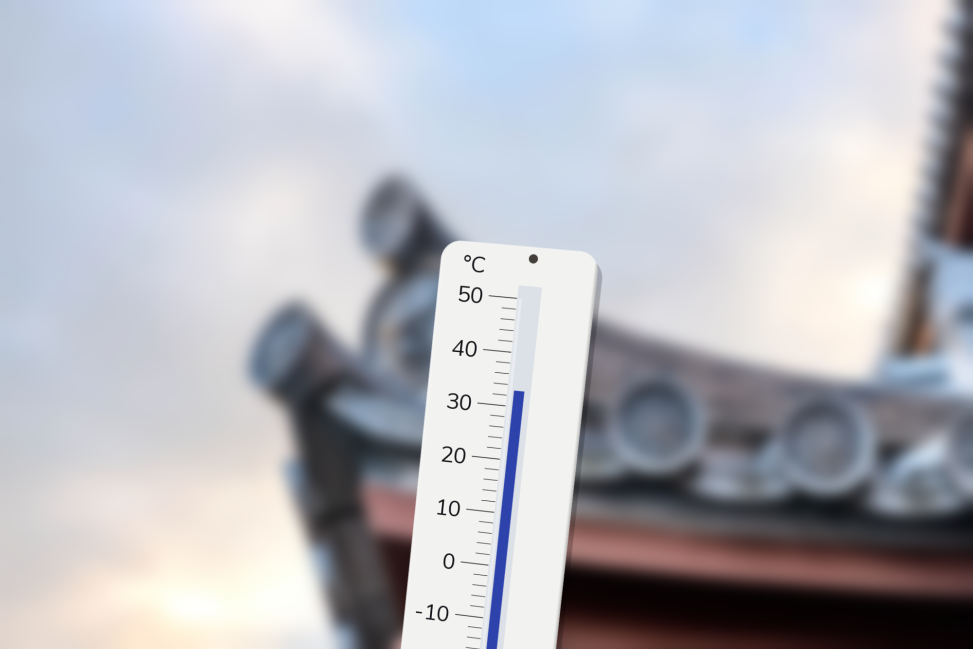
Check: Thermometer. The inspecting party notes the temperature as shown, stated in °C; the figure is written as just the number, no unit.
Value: 33
